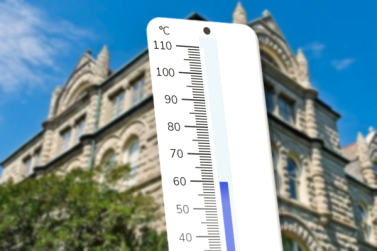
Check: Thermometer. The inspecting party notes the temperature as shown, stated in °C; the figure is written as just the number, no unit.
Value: 60
